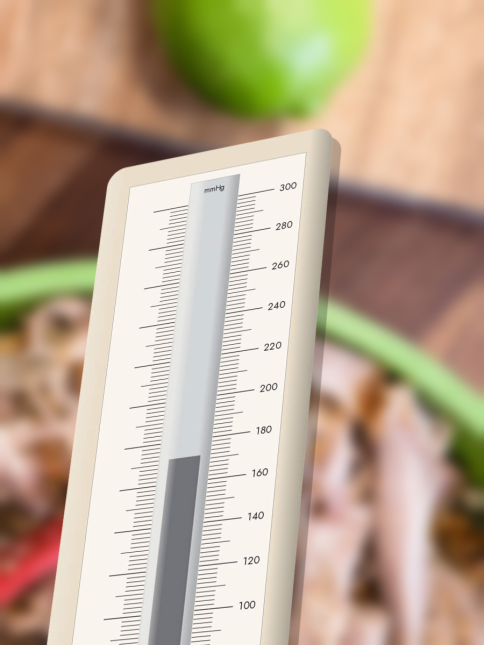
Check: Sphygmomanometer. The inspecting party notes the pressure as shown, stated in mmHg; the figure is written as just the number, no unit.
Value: 172
